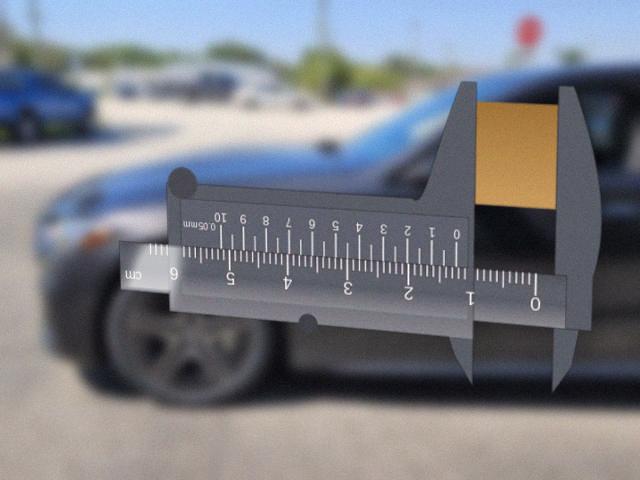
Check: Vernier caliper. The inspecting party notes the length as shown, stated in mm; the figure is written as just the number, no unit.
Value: 12.4
